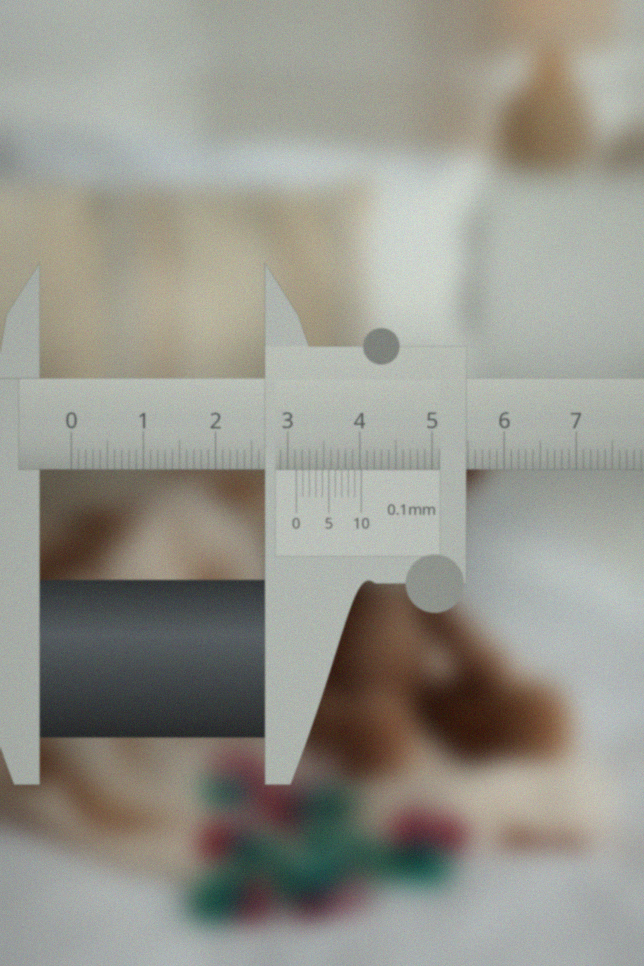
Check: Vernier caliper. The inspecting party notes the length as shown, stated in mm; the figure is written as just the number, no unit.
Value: 31.2
